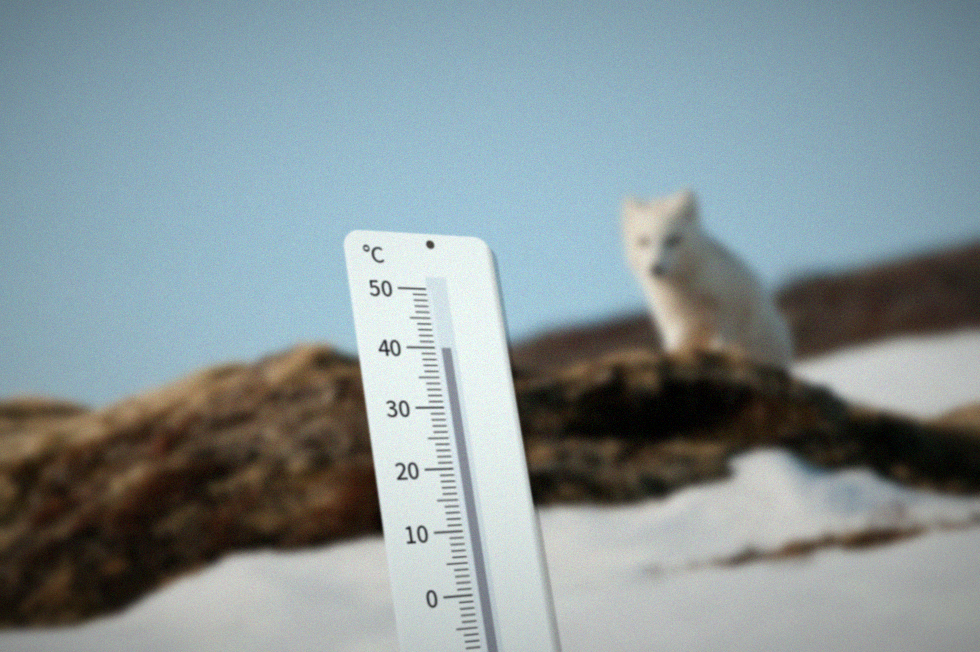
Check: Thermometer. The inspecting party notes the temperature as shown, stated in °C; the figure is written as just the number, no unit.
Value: 40
